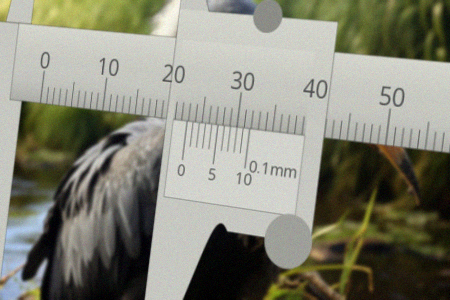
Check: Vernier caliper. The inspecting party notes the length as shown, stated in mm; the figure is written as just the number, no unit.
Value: 22.8
